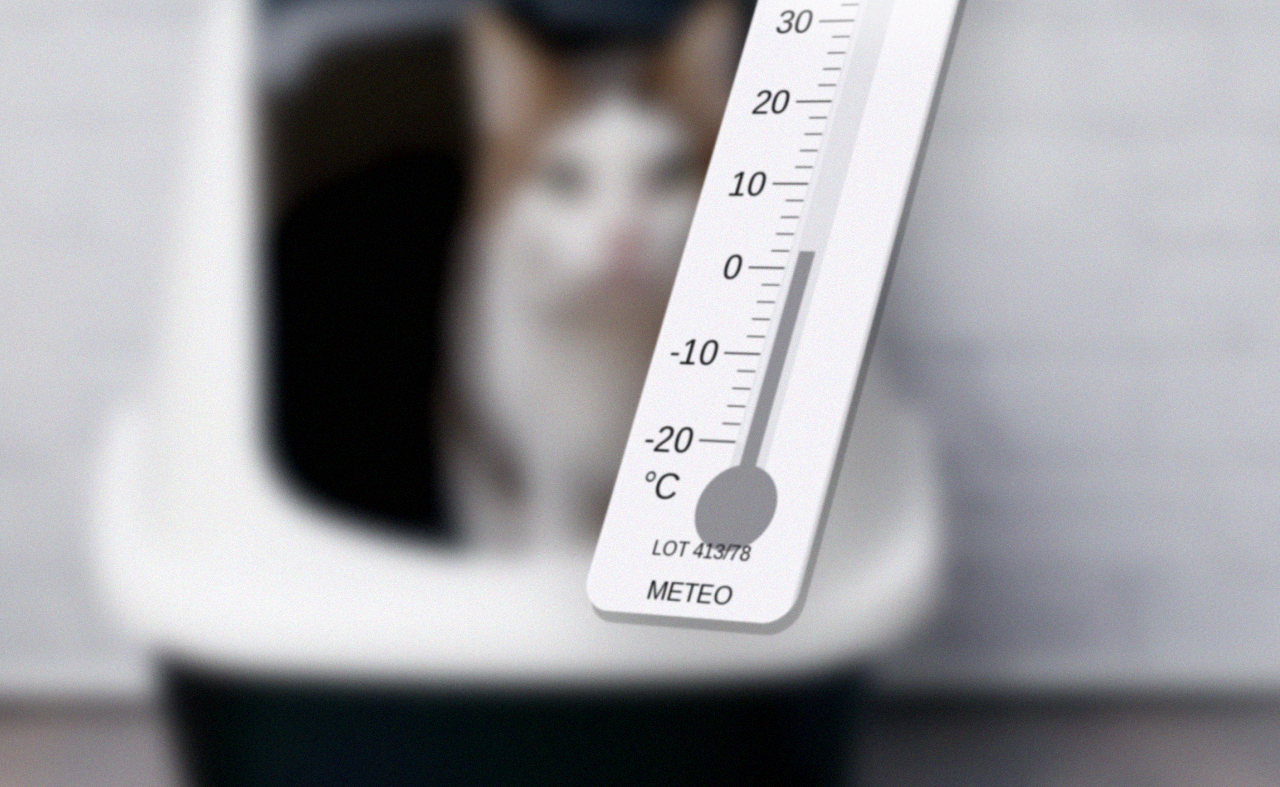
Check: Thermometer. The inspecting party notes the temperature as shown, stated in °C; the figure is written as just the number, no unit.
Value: 2
